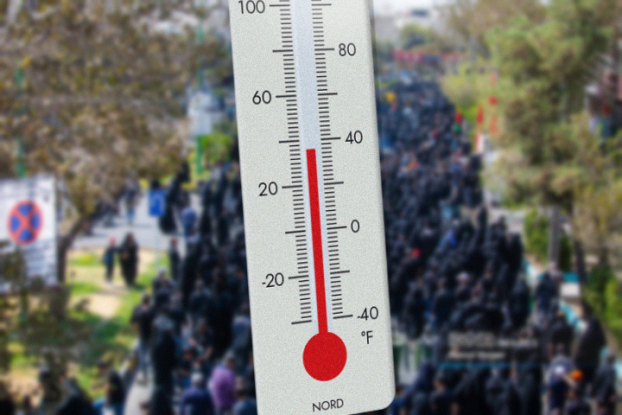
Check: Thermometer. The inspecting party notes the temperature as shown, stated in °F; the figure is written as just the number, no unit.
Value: 36
